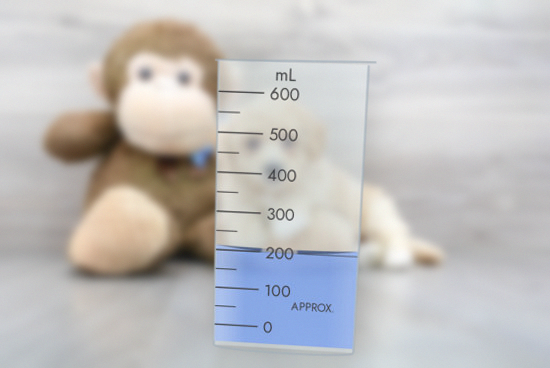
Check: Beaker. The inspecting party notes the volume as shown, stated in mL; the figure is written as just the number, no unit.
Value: 200
